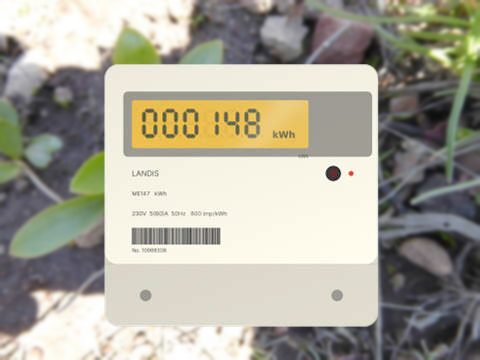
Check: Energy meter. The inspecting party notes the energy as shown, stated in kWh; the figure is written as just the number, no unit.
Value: 148
